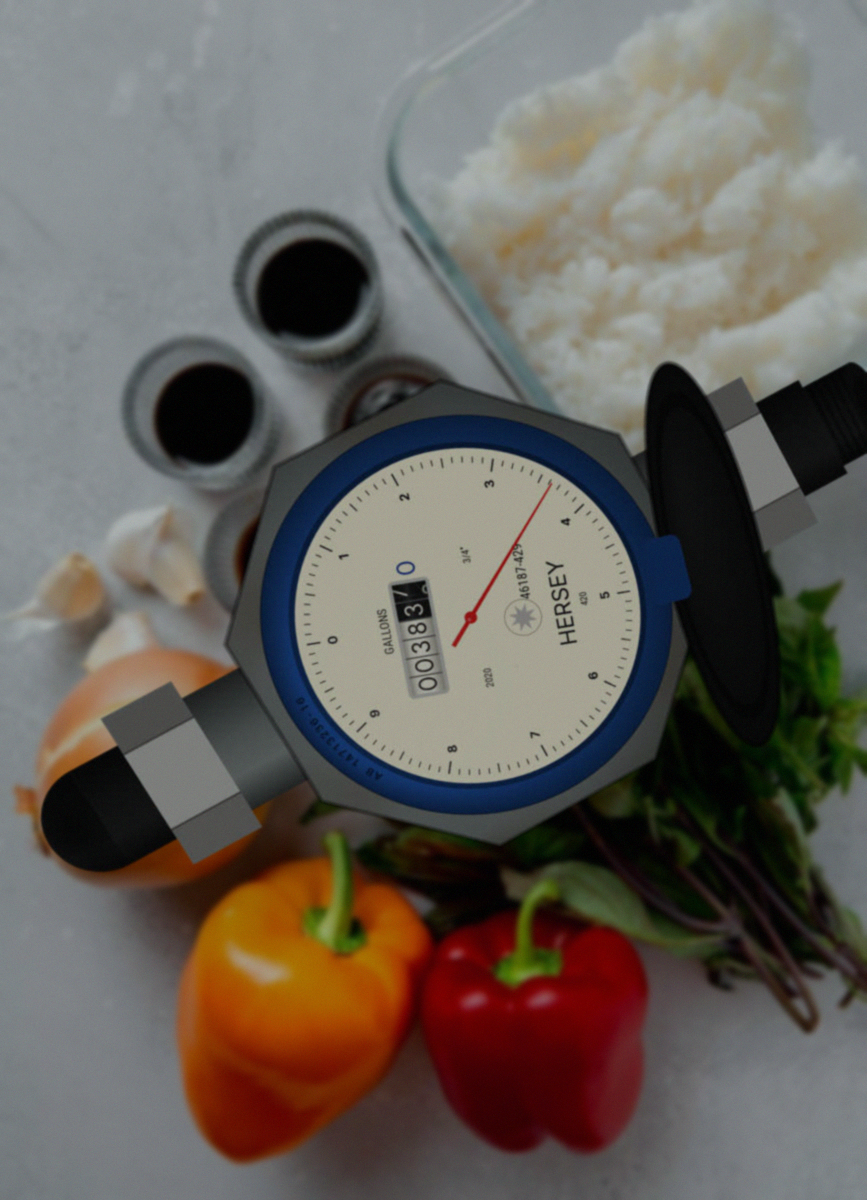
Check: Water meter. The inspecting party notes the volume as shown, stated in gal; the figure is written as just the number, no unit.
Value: 38373.6
